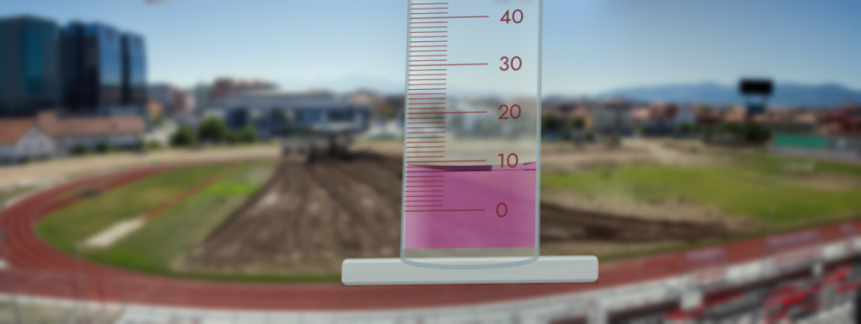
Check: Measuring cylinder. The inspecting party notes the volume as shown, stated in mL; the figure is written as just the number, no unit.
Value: 8
